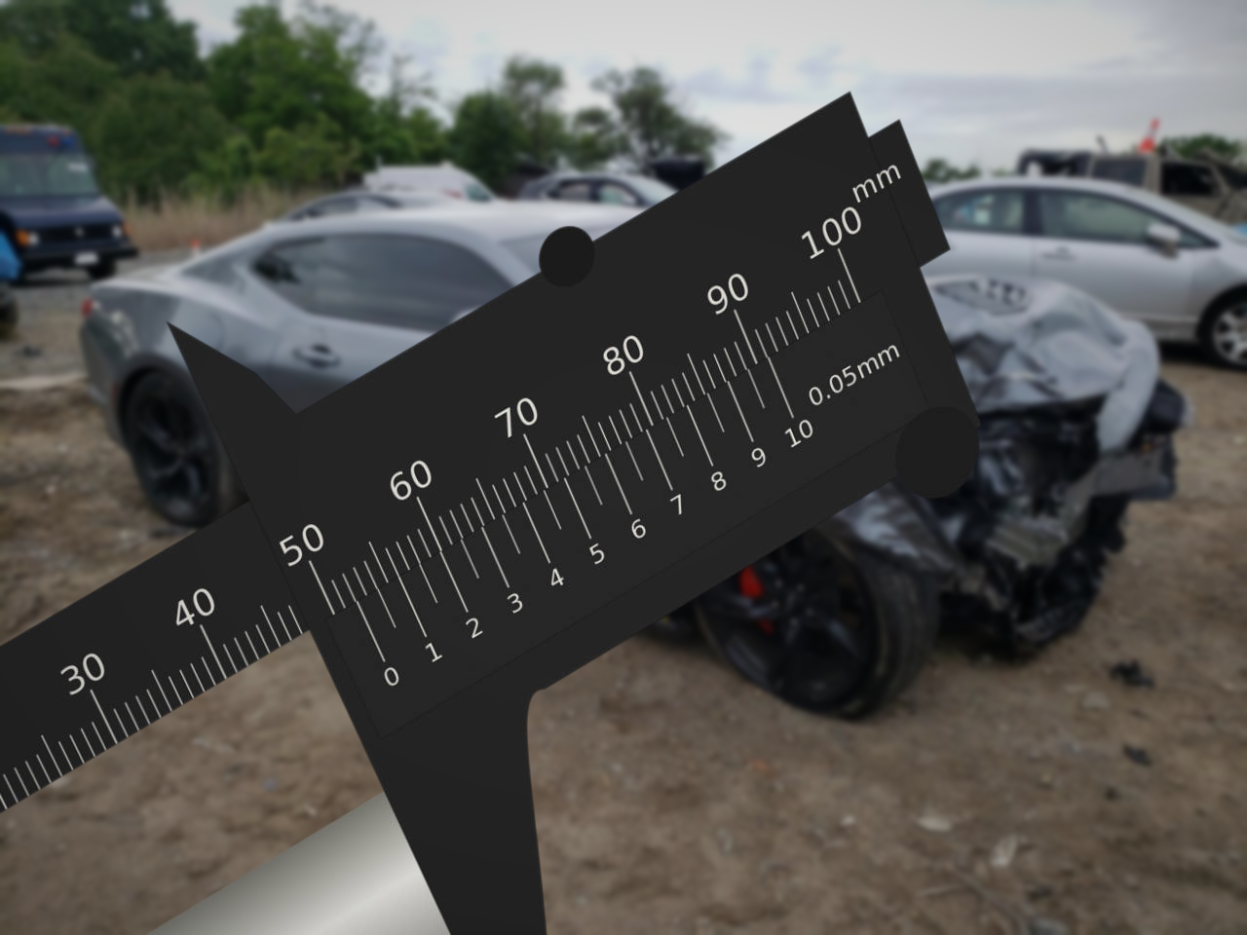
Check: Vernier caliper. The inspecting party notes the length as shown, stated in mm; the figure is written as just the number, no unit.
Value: 52.1
